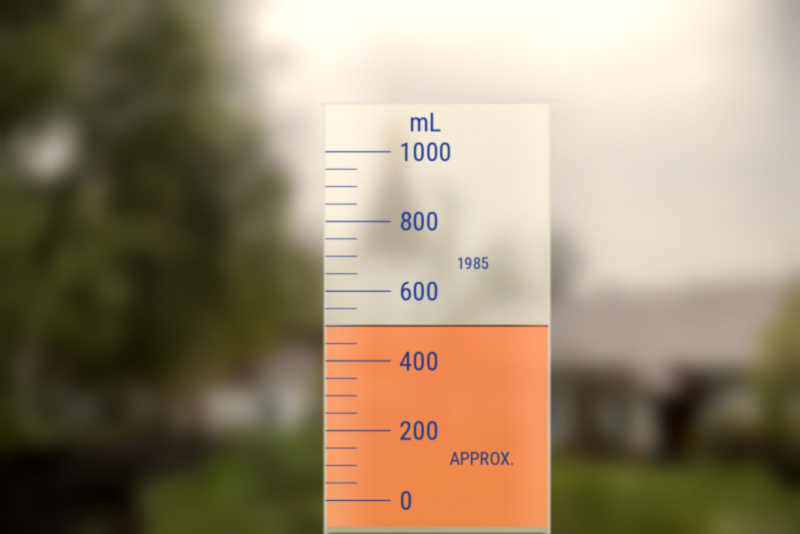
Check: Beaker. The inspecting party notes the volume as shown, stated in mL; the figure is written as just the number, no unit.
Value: 500
